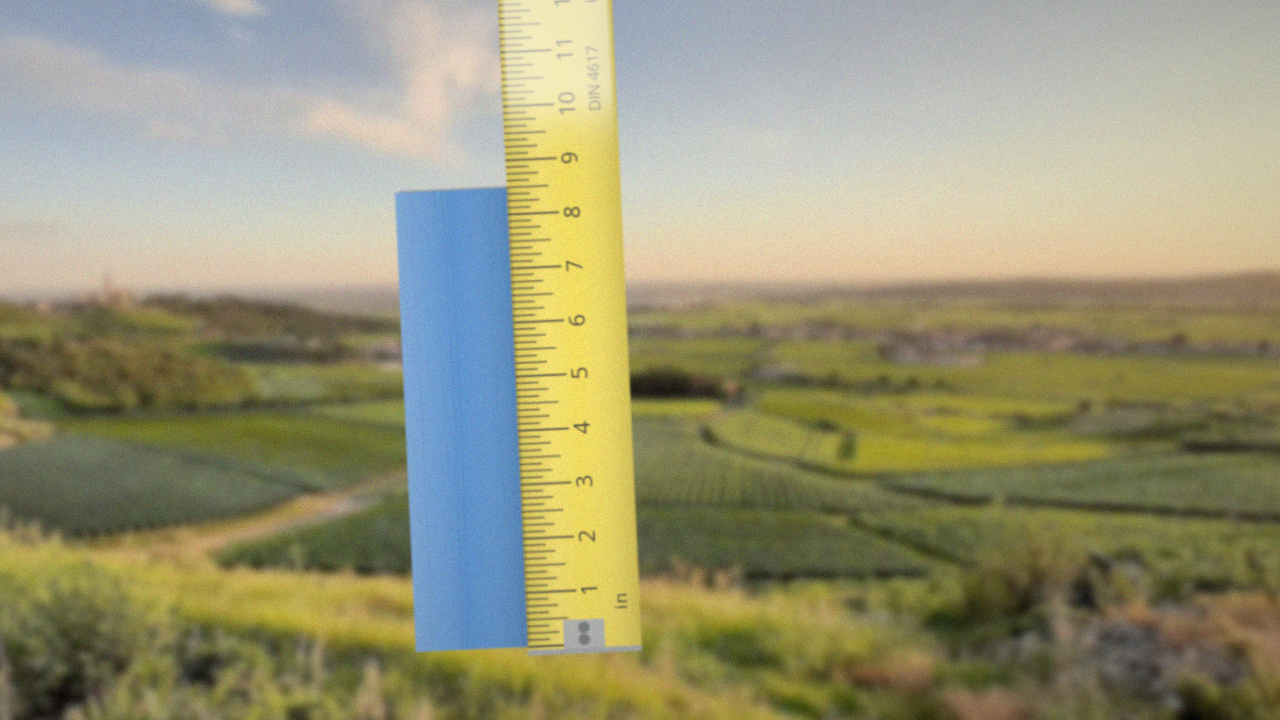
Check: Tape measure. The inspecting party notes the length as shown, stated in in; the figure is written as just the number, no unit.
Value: 8.5
